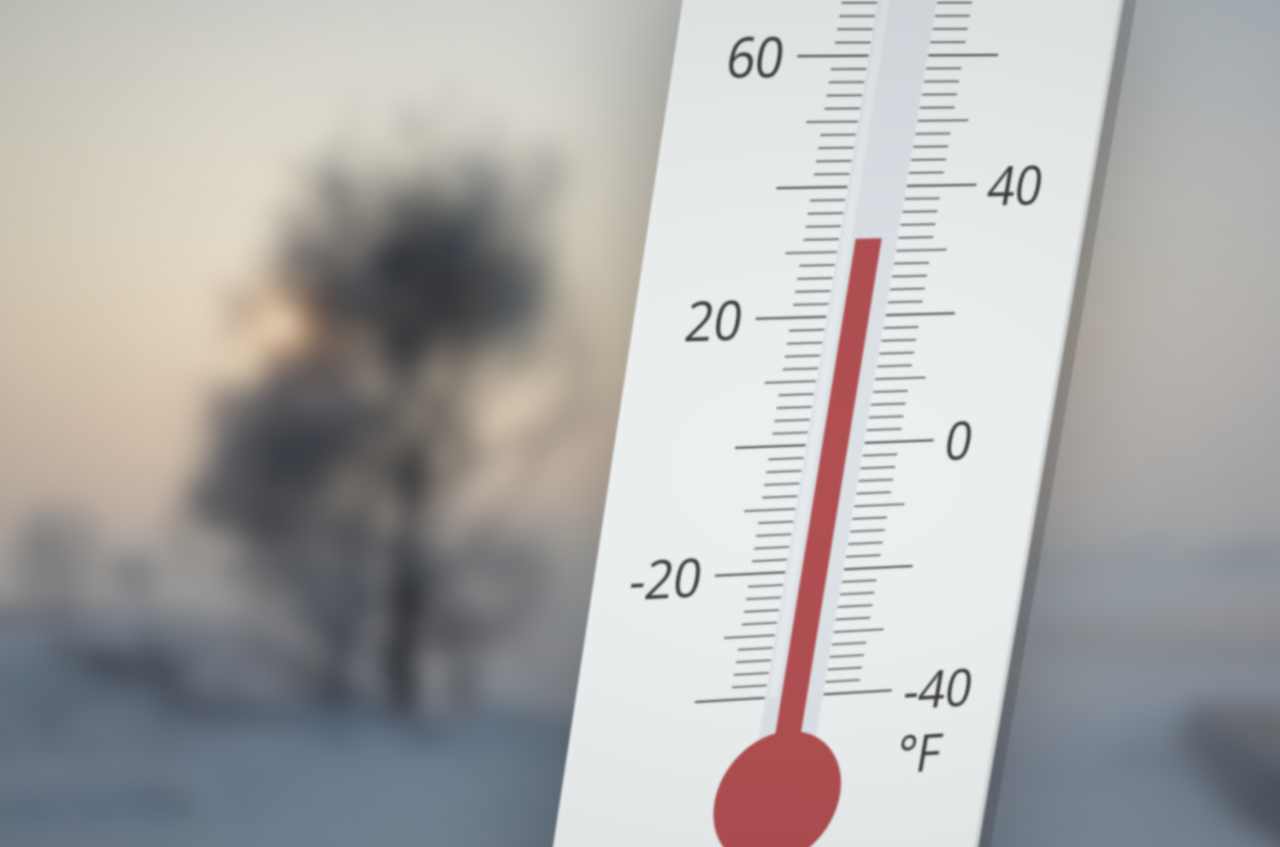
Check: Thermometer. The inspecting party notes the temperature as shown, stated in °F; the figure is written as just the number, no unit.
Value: 32
